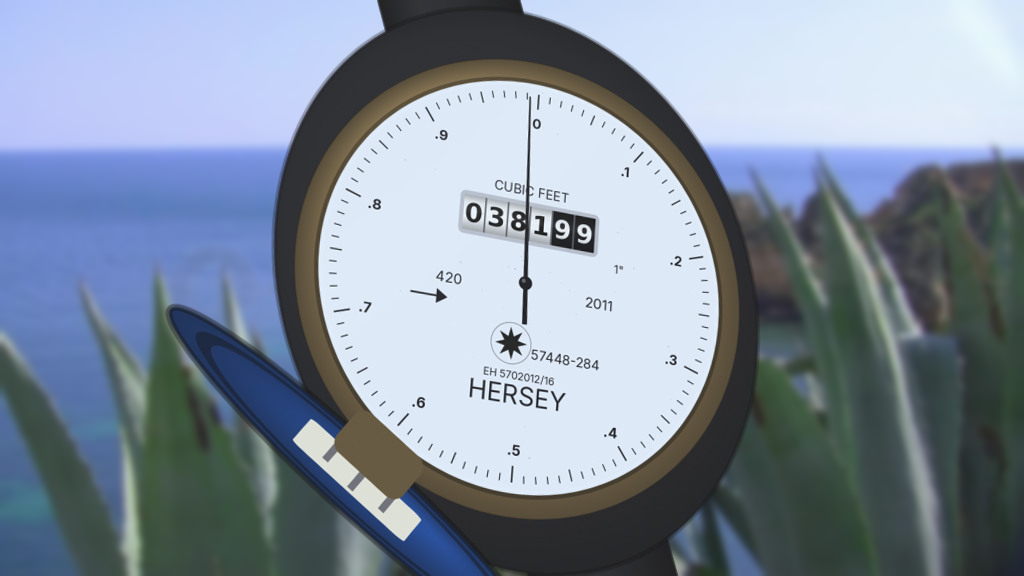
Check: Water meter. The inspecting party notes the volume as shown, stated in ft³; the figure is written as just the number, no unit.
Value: 38198.99
